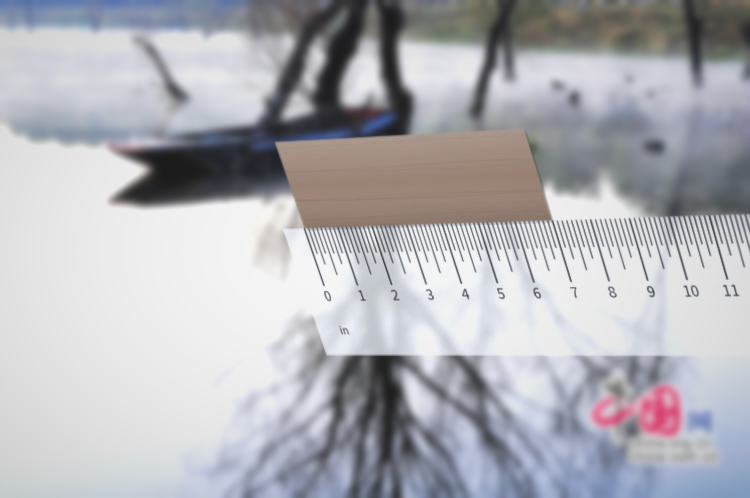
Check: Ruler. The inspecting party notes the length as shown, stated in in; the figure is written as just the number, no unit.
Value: 7
